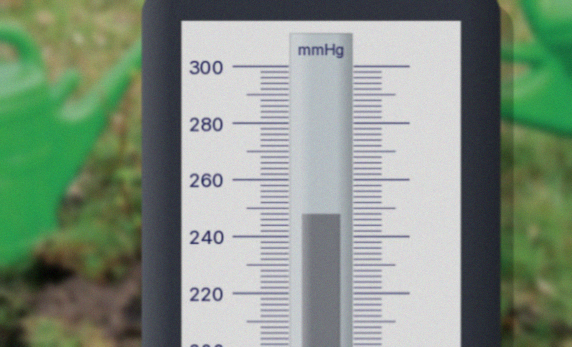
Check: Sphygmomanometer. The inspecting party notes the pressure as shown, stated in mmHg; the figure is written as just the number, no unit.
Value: 248
